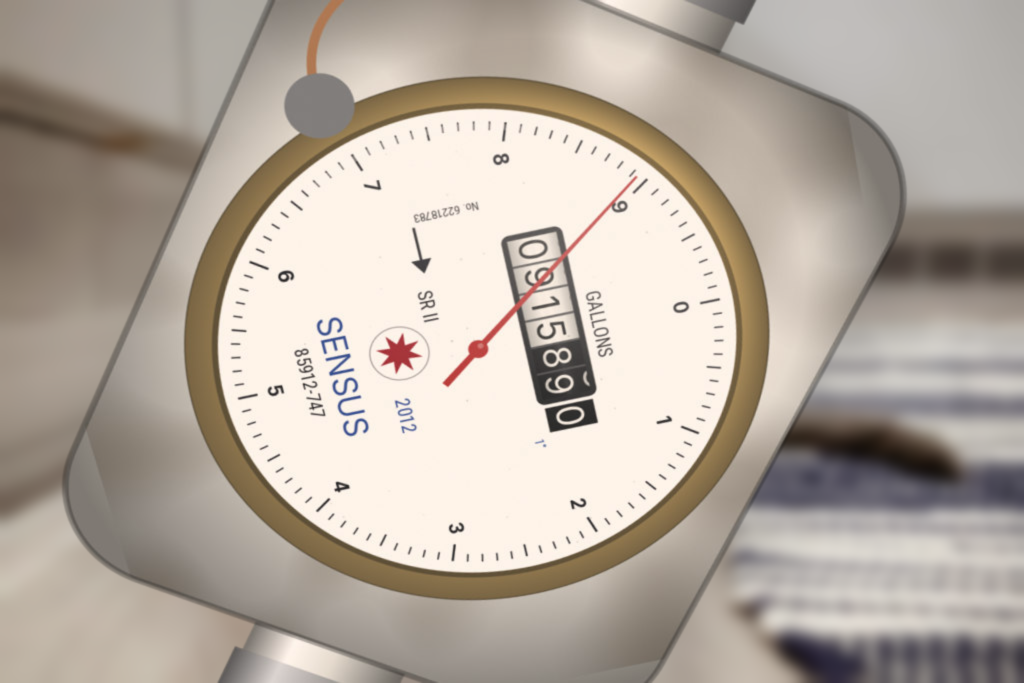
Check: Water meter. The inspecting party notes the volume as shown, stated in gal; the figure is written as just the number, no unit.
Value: 915888.9
